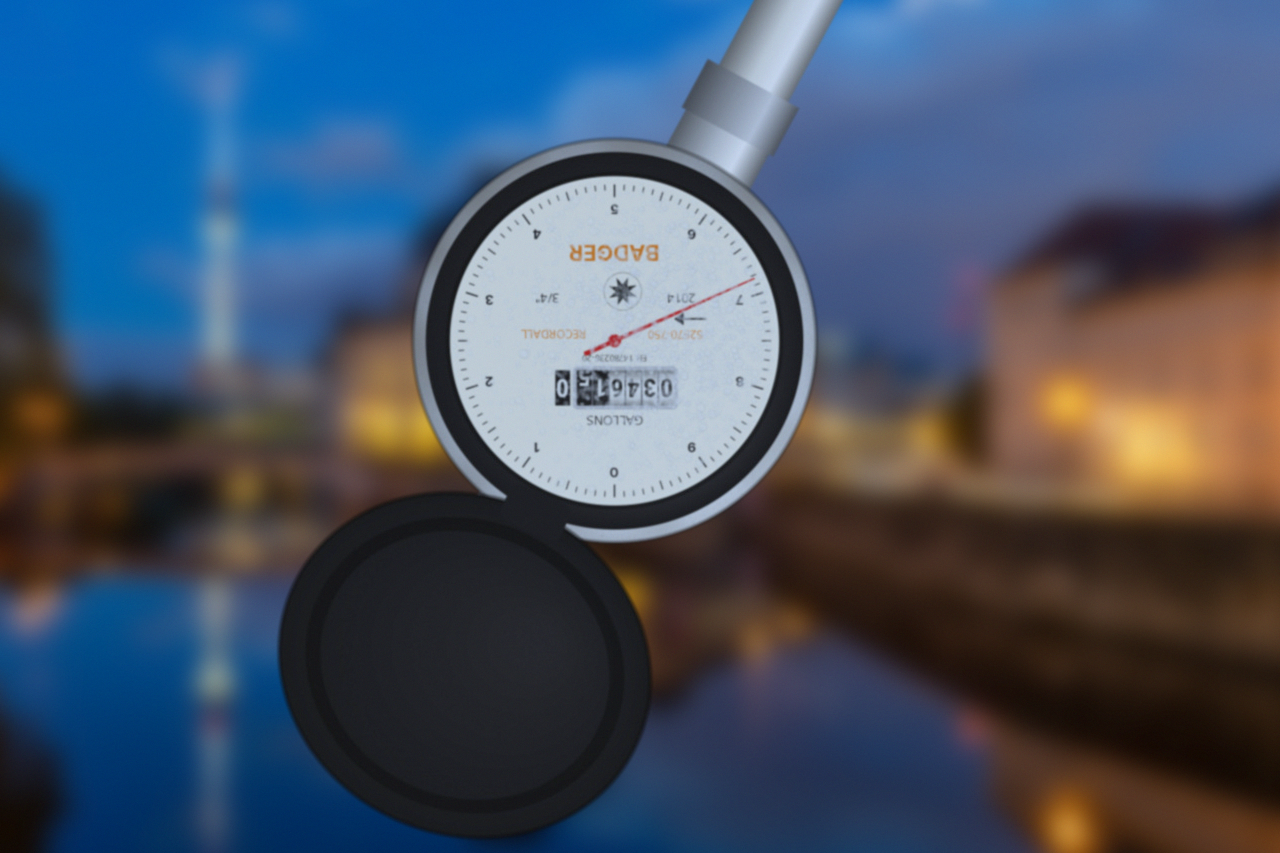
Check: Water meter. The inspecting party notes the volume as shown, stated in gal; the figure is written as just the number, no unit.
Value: 346146.8
